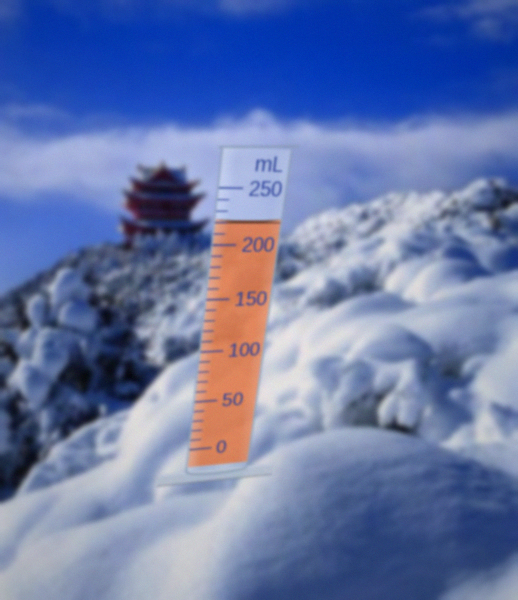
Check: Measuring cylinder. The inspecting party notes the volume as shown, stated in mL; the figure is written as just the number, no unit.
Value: 220
